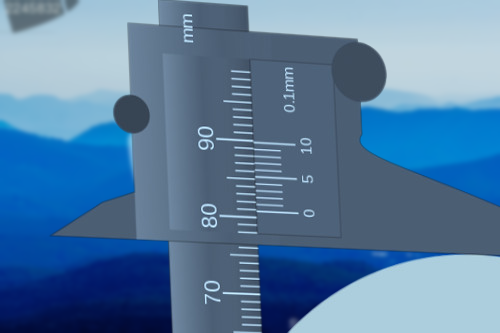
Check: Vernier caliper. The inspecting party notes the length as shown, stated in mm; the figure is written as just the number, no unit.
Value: 80.8
